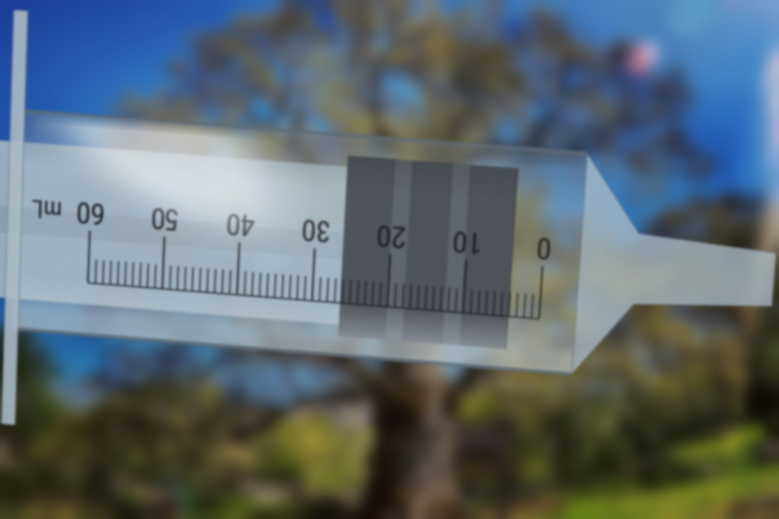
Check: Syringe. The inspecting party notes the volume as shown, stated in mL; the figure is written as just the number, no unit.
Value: 4
